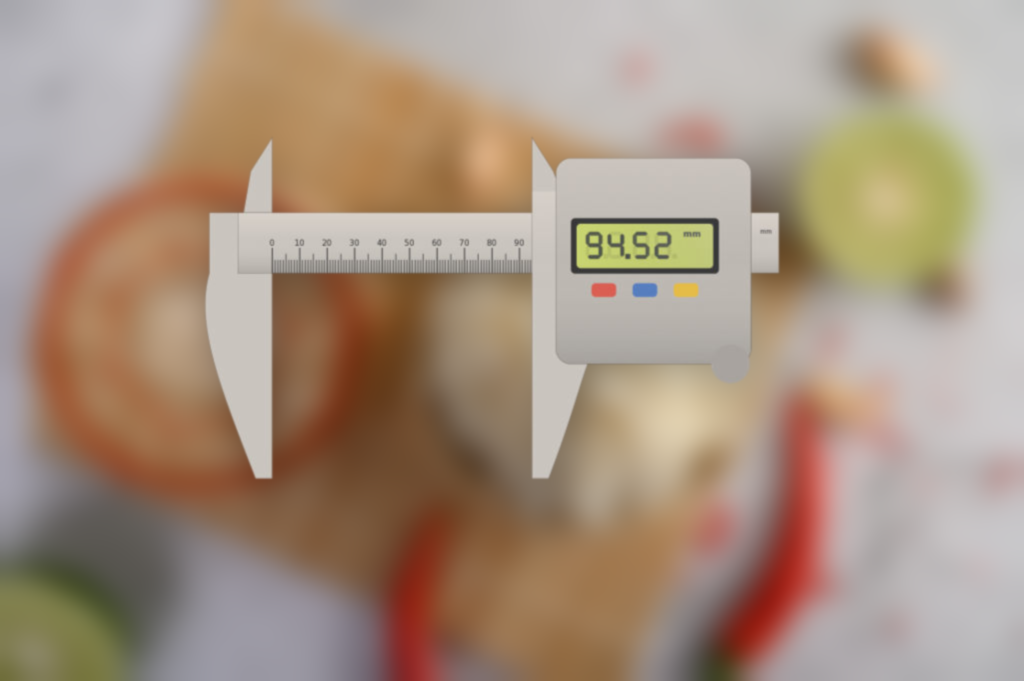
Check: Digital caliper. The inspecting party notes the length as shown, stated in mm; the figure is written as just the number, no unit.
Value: 94.52
